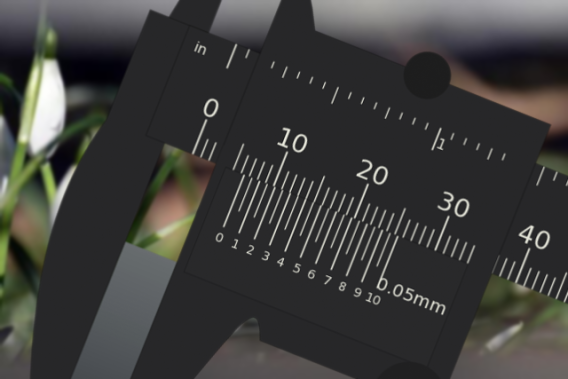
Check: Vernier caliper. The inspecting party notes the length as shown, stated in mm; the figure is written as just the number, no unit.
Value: 6.4
